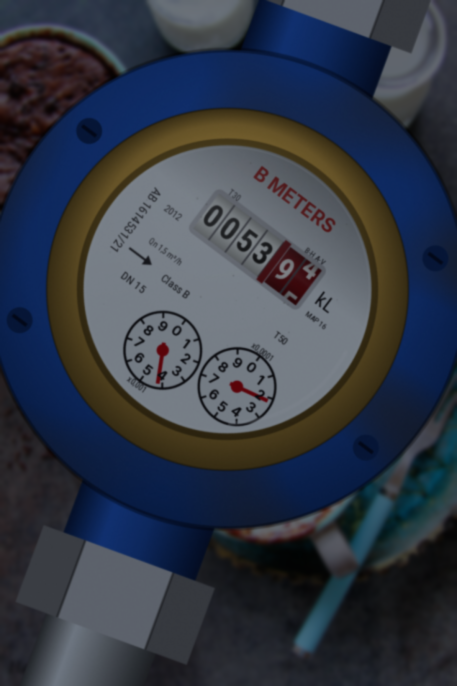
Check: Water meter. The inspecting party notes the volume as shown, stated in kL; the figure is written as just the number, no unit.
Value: 53.9442
